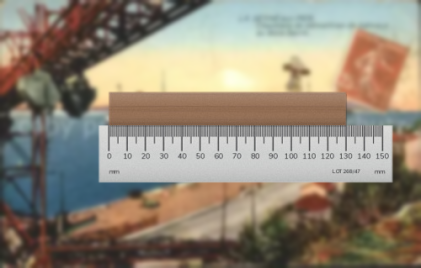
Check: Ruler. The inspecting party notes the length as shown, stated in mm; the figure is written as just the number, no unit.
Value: 130
